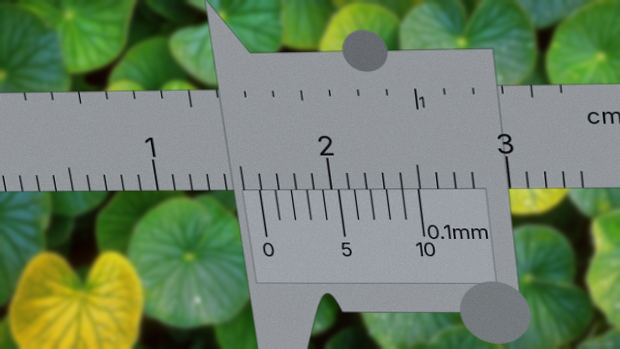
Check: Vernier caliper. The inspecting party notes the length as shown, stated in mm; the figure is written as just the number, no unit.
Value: 15.9
